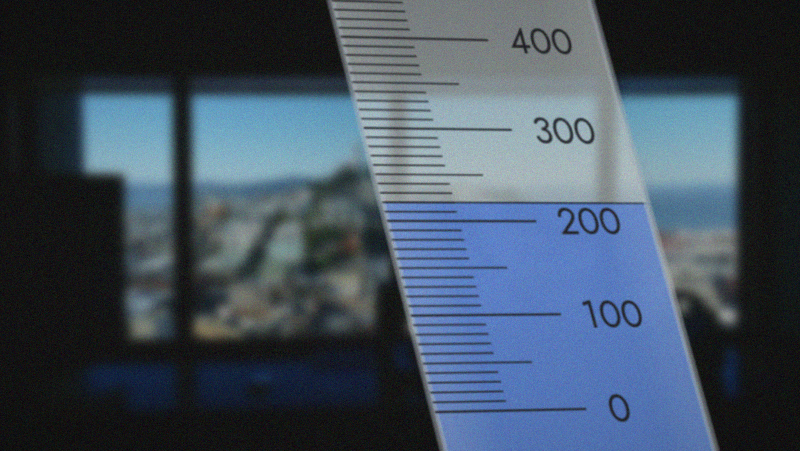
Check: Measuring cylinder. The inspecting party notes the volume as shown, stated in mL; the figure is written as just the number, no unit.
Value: 220
